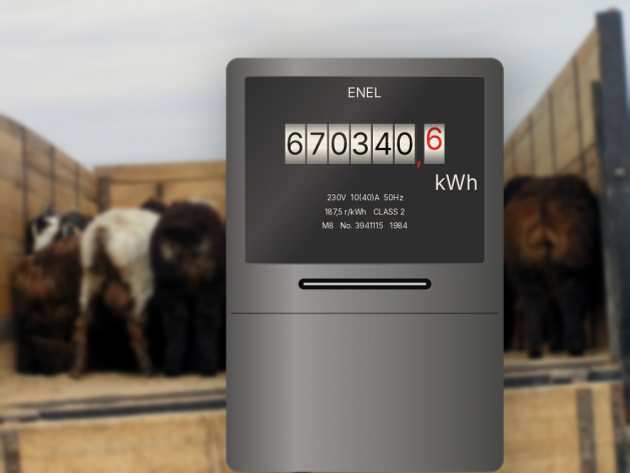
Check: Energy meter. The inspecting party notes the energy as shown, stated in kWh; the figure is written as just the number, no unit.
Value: 670340.6
